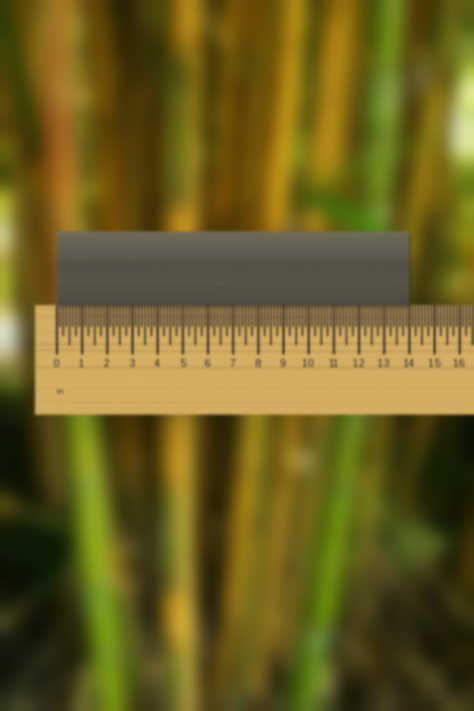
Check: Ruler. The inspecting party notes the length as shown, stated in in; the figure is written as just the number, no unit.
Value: 14
